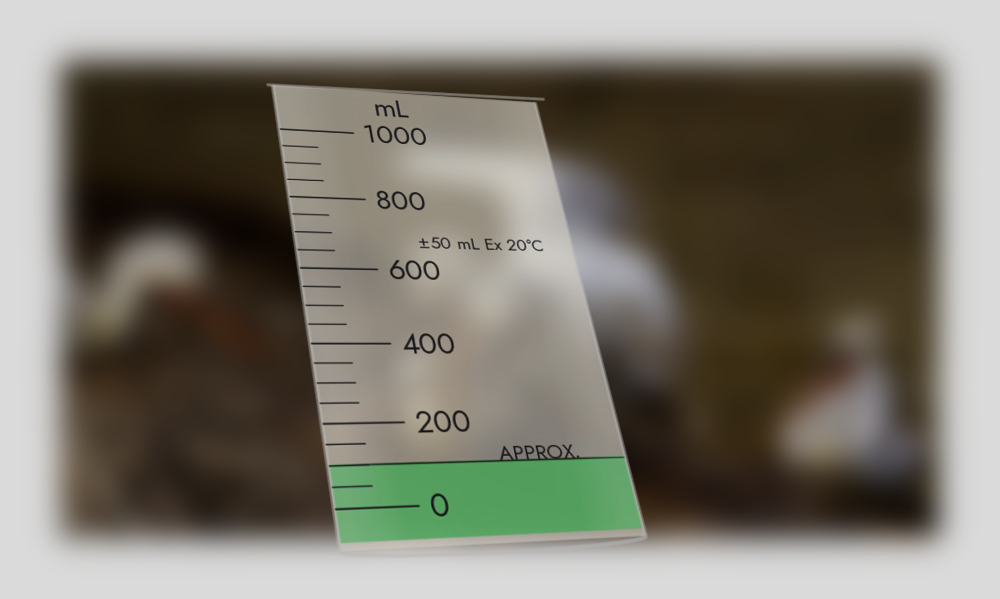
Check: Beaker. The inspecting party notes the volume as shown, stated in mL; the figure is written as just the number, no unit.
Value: 100
